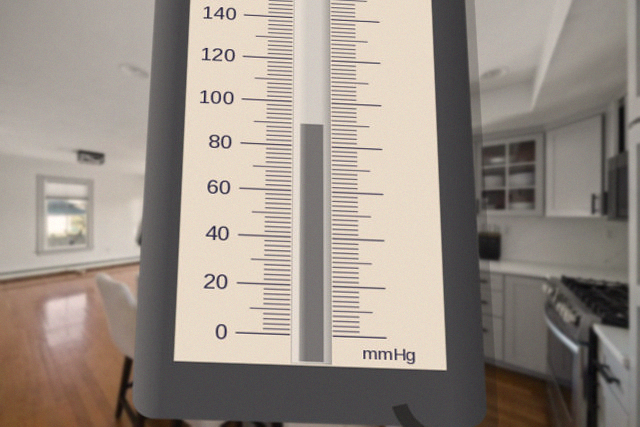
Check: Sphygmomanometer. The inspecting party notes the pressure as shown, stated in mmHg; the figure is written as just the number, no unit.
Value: 90
